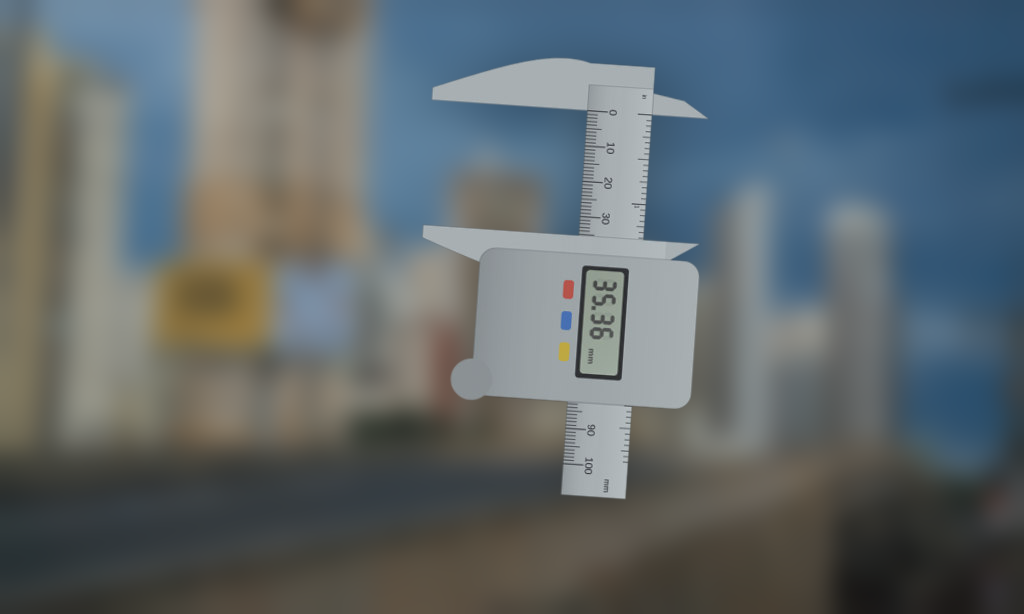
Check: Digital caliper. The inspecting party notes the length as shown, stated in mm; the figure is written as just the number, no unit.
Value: 35.36
